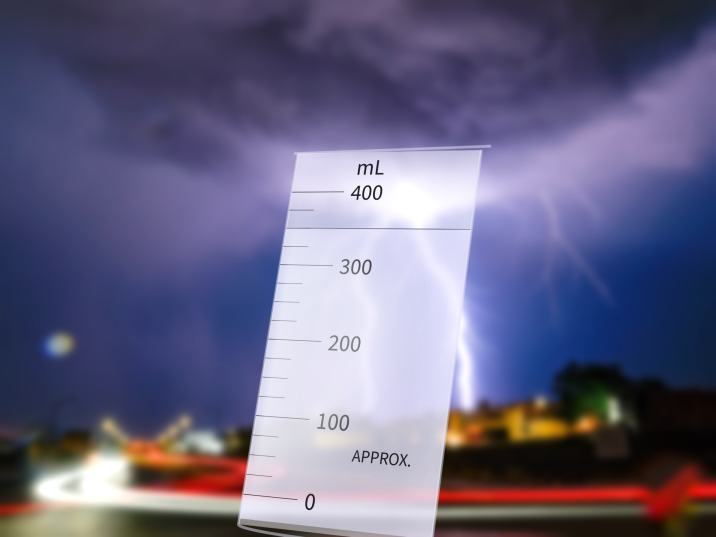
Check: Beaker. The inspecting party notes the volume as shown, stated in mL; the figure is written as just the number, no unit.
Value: 350
